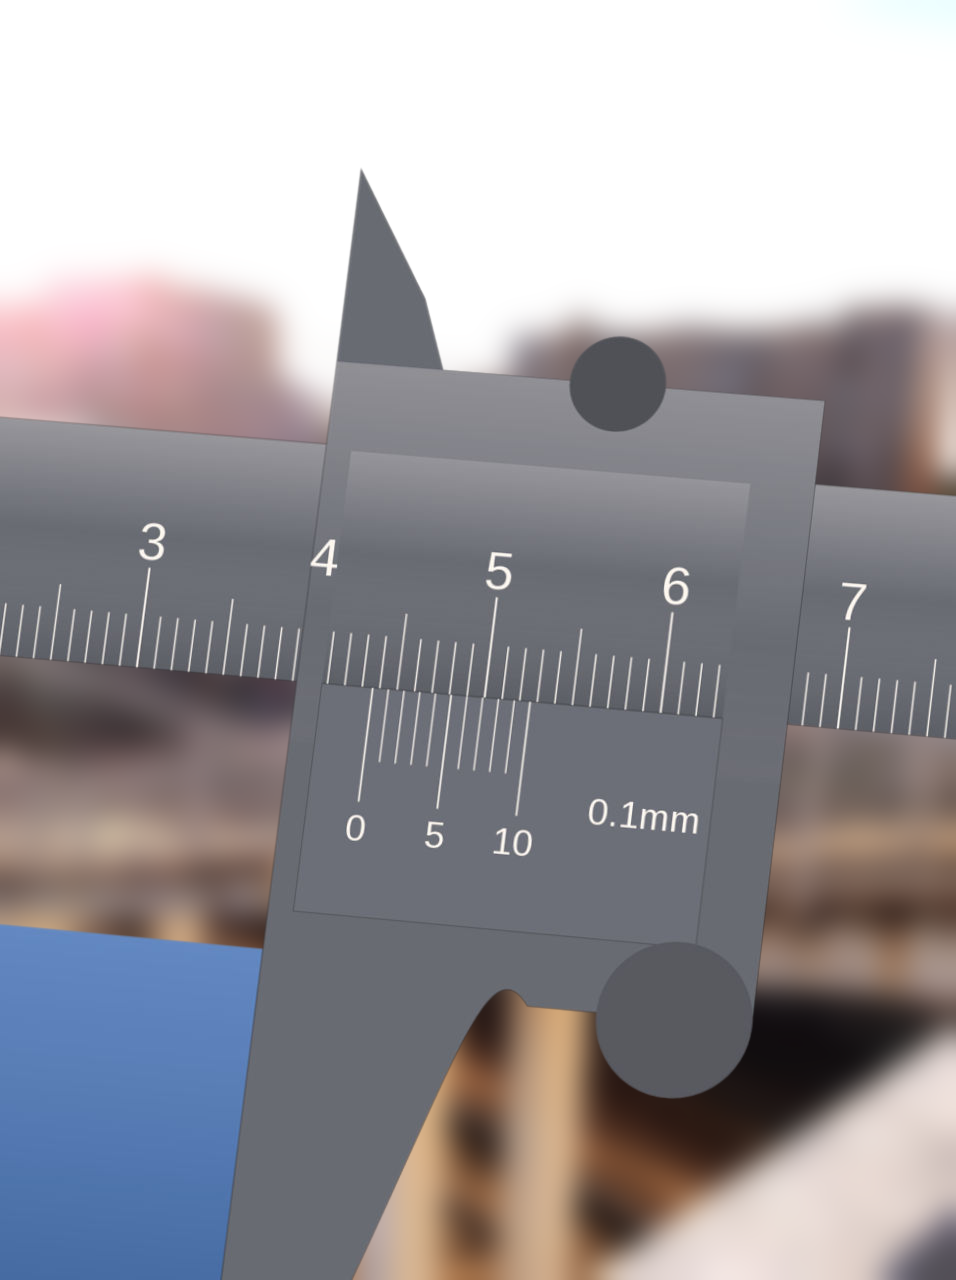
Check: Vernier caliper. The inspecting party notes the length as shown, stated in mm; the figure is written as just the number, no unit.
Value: 43.6
